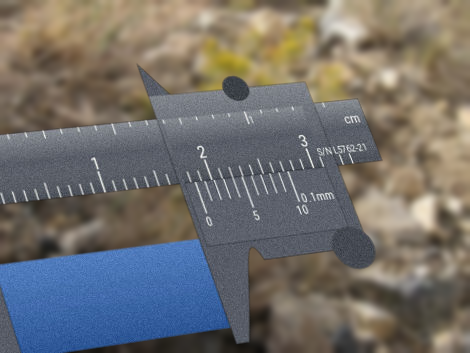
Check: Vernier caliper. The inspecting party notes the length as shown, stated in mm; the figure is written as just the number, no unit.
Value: 18.4
